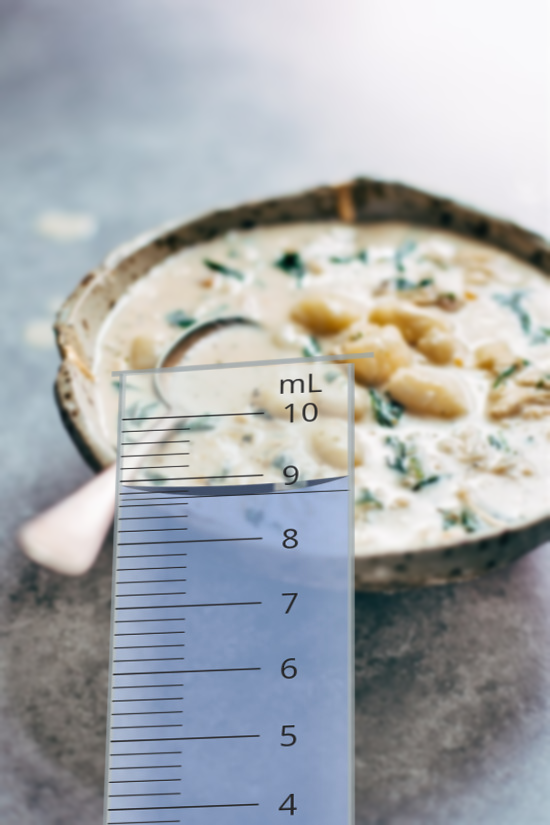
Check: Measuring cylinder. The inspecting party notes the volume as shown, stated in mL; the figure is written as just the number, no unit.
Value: 8.7
